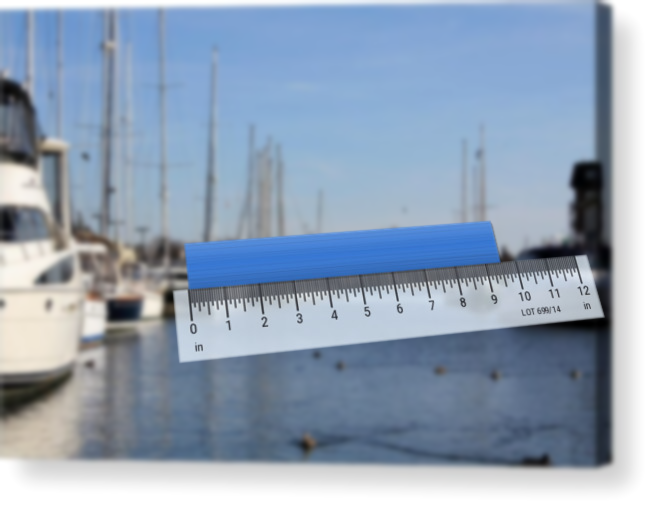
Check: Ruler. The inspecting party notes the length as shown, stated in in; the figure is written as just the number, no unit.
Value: 9.5
